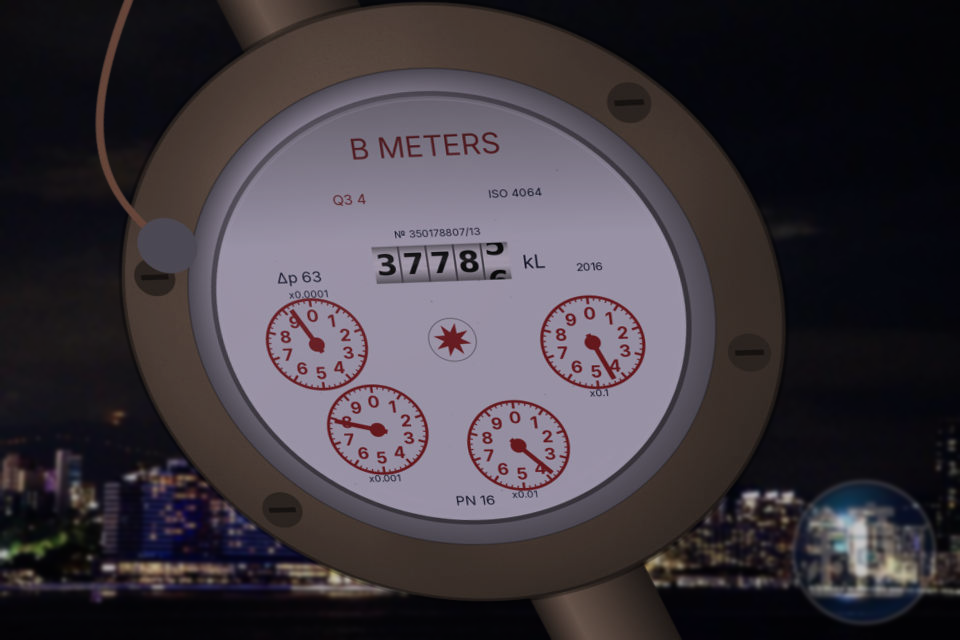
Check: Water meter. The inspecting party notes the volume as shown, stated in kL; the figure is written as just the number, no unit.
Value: 37785.4379
